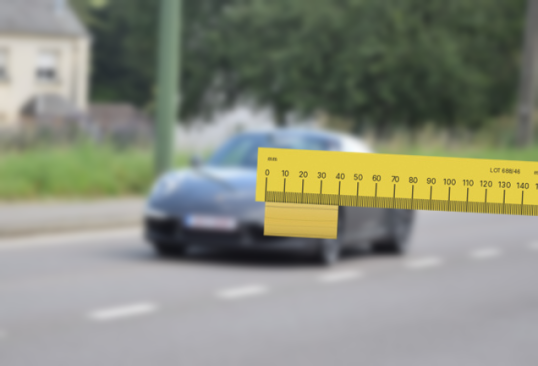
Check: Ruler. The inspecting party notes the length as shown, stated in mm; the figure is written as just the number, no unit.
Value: 40
